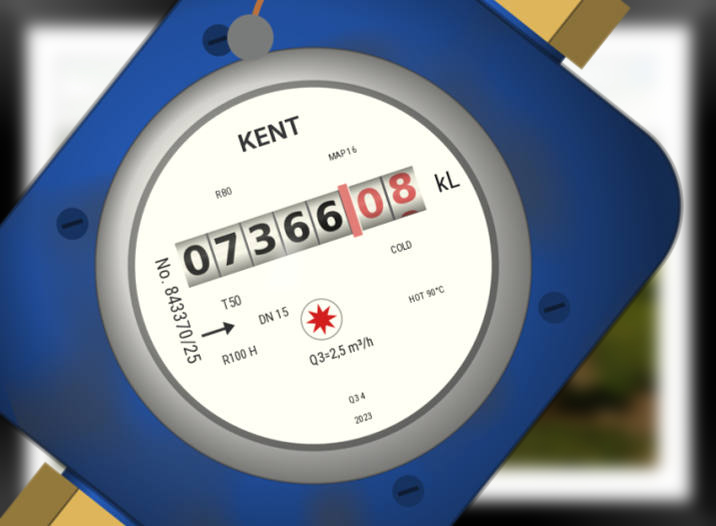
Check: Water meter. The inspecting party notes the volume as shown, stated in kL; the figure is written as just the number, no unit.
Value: 7366.08
